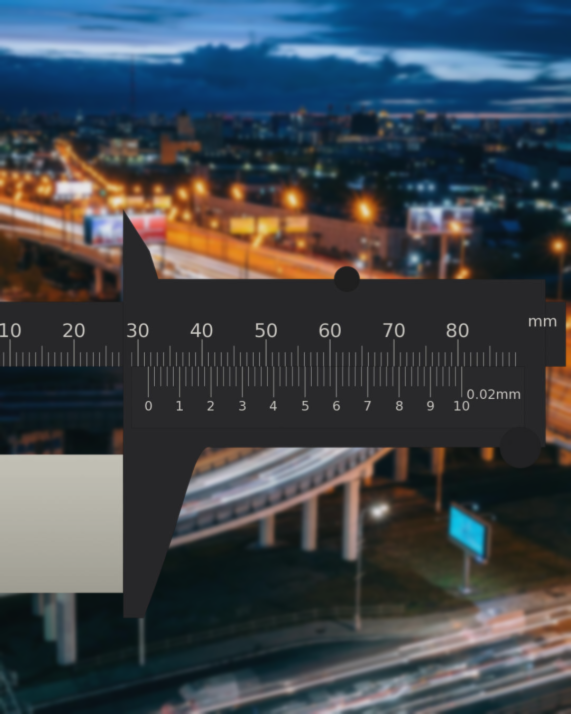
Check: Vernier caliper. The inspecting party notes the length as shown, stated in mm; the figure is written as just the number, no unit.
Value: 31.6
